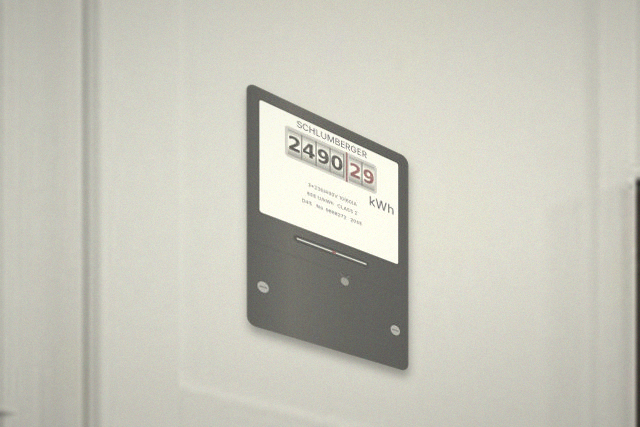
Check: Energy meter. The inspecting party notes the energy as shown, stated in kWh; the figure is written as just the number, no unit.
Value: 2490.29
